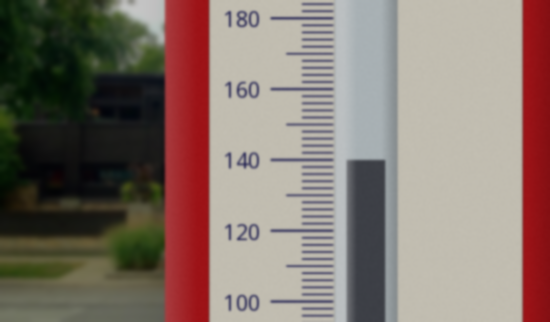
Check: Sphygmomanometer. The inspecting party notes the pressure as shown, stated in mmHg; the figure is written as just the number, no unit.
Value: 140
